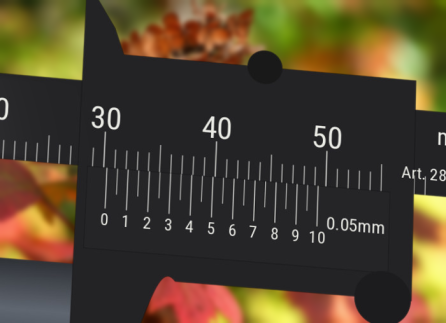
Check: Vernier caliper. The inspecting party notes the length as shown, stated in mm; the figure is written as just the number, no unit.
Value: 30.3
